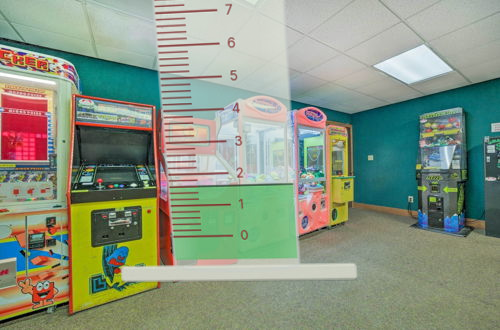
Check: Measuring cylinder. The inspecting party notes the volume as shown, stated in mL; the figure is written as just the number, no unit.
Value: 1.6
